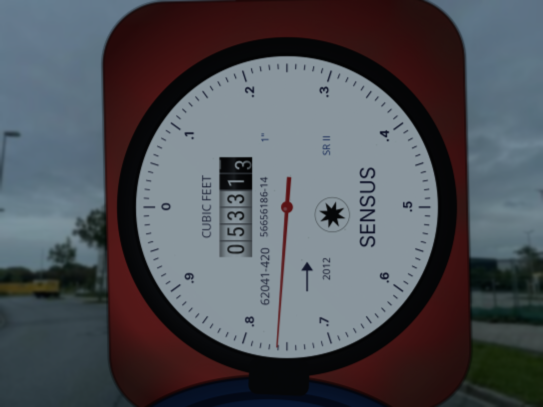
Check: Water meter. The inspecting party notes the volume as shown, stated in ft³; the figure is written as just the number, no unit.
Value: 53312.76
